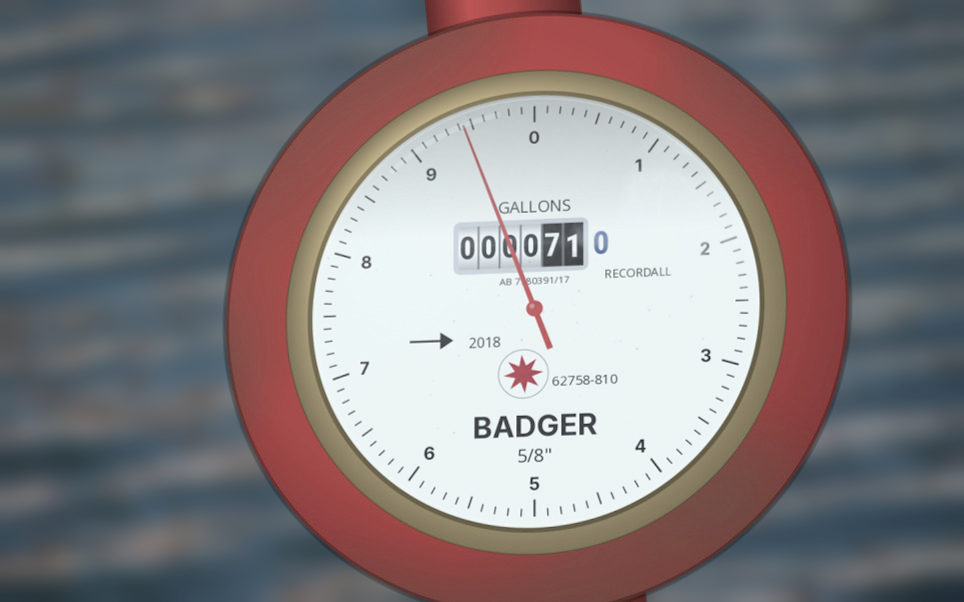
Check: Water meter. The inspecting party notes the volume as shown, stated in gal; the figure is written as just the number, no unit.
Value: 709.4
